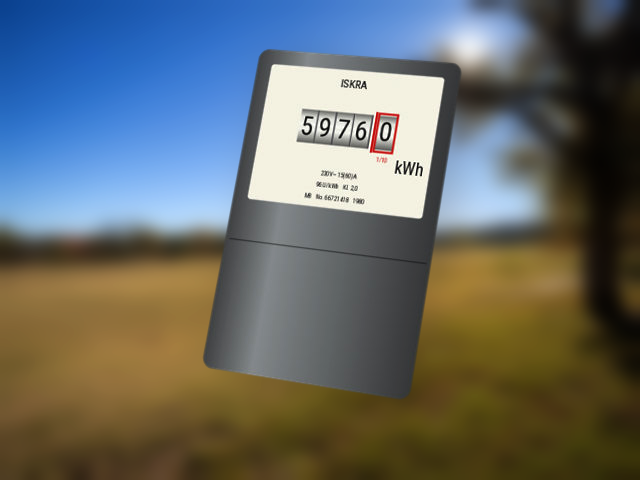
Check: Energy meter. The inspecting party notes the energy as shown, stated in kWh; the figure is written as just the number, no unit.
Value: 5976.0
